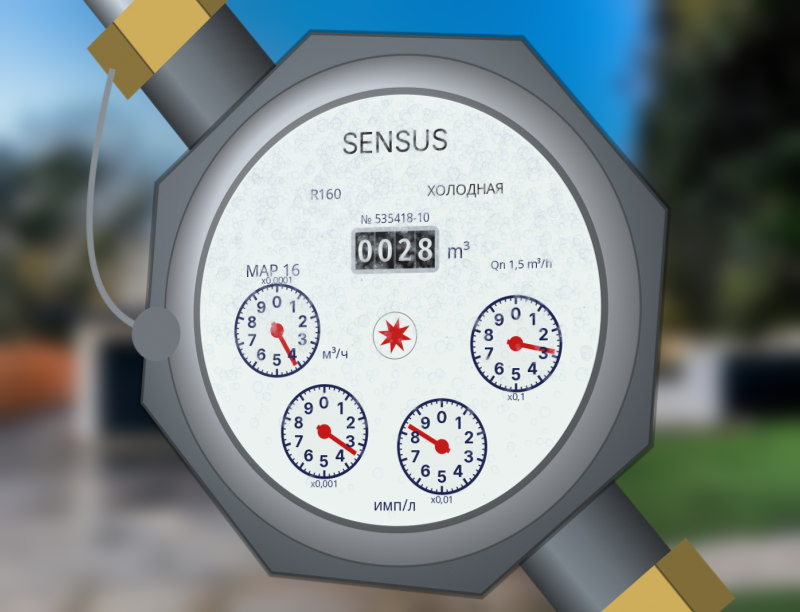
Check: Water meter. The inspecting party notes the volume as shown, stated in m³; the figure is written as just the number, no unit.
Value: 28.2834
